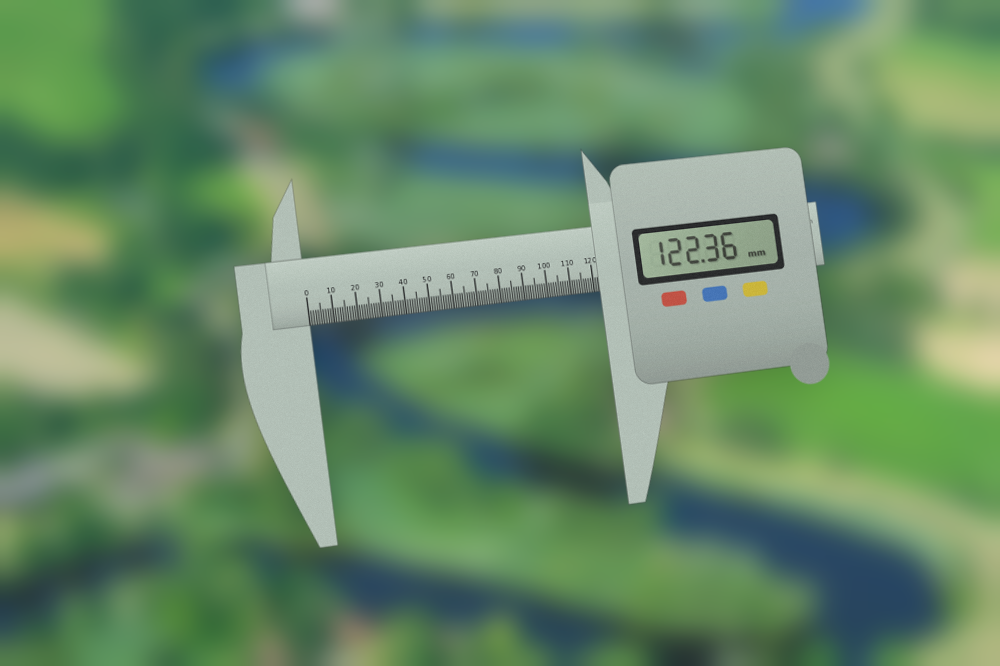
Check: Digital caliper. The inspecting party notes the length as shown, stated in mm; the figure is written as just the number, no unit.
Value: 122.36
